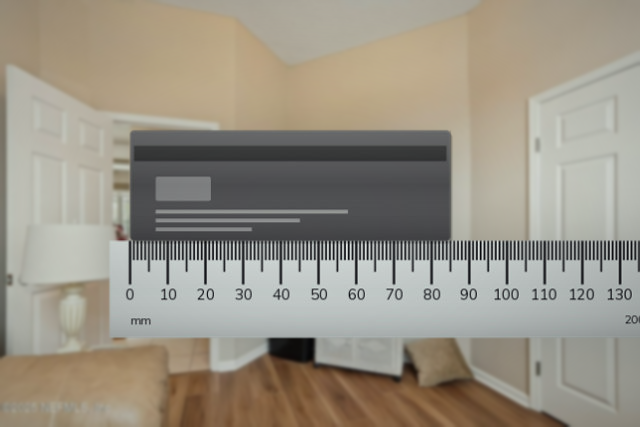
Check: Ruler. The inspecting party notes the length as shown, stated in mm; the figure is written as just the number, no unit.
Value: 85
